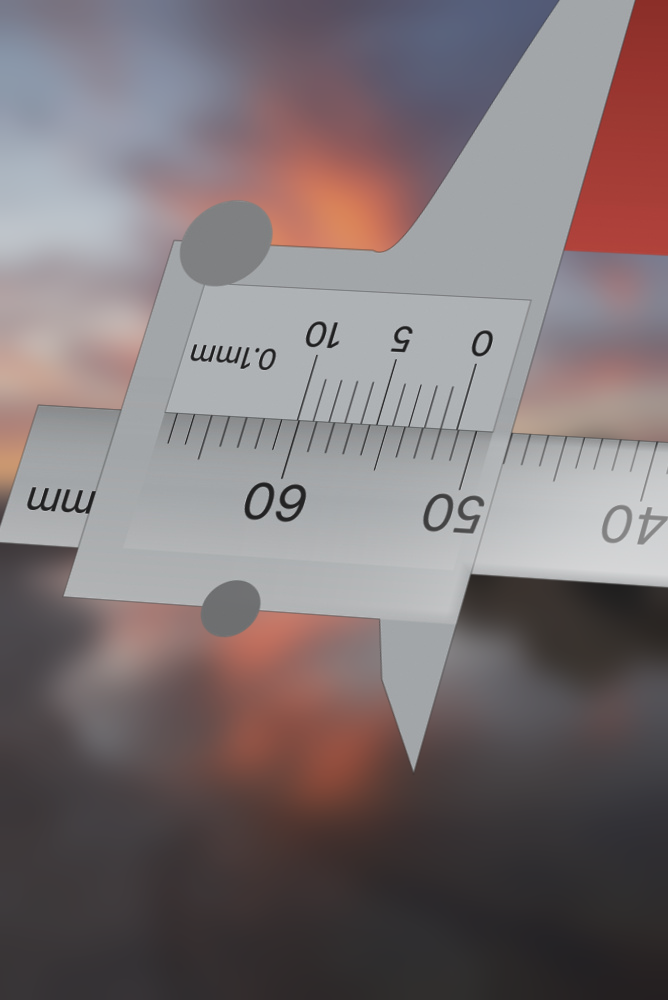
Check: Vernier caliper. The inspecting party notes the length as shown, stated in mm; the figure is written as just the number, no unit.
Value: 51.1
